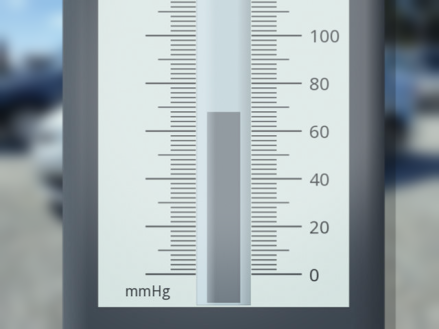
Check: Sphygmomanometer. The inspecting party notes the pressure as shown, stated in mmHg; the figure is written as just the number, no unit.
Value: 68
